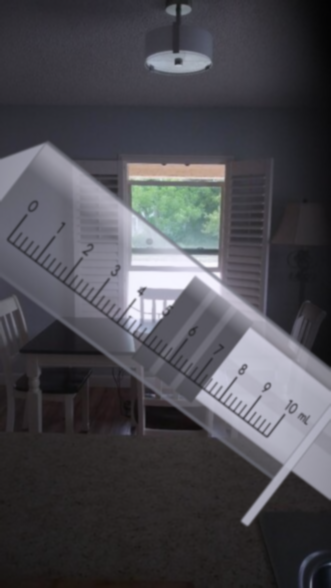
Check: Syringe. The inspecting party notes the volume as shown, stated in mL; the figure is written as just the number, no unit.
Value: 5
